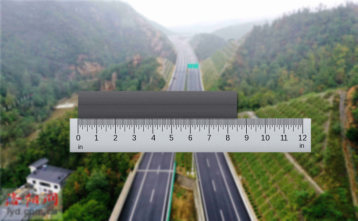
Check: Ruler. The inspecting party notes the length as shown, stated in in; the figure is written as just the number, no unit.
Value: 8.5
